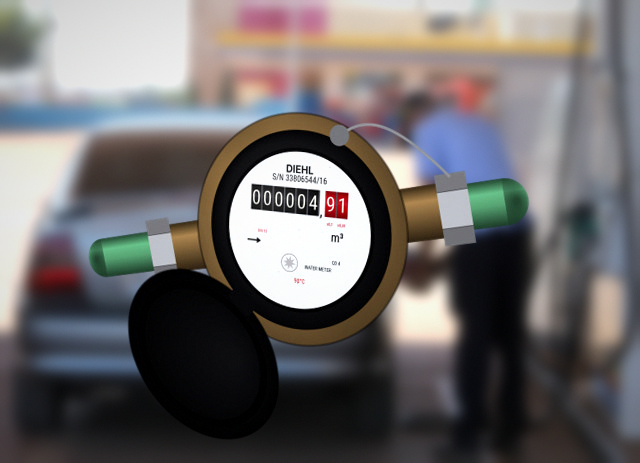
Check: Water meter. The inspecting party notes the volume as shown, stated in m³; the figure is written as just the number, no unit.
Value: 4.91
